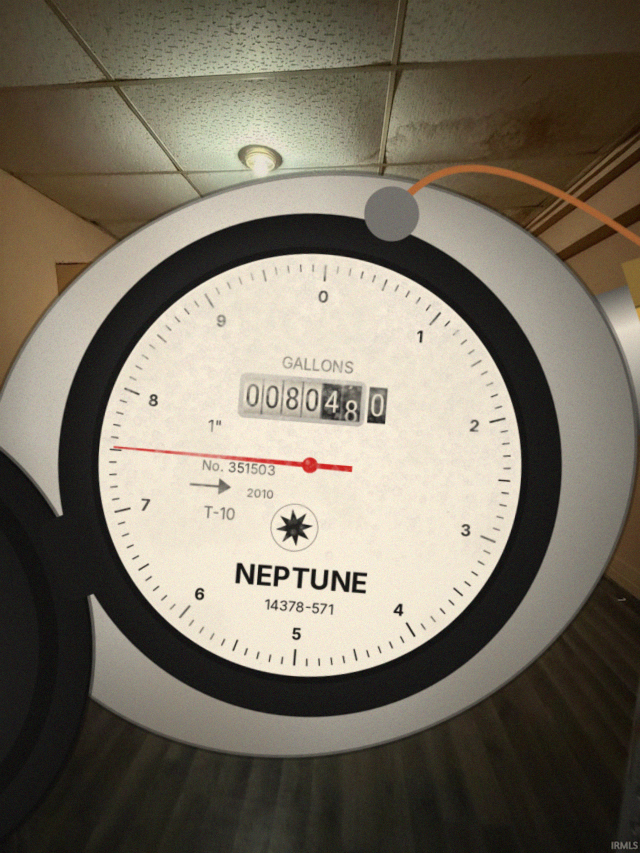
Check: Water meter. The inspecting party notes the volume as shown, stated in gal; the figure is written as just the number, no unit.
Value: 80477.5
